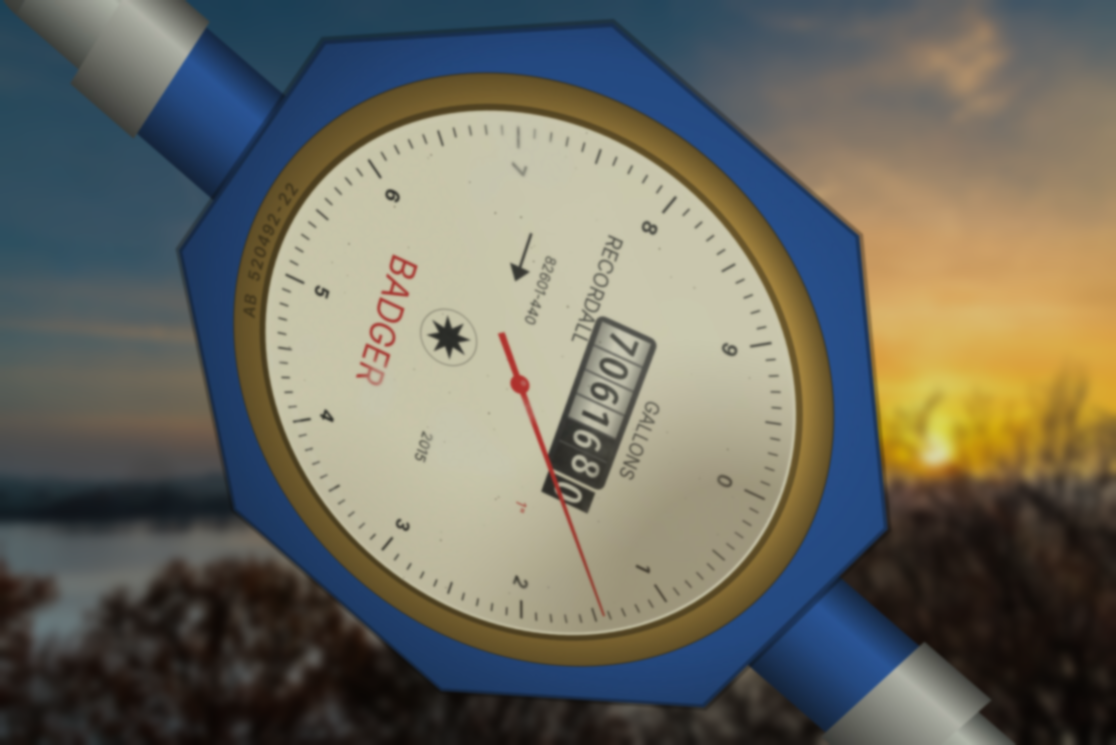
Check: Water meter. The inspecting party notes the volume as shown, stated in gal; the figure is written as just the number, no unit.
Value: 7061681.4
